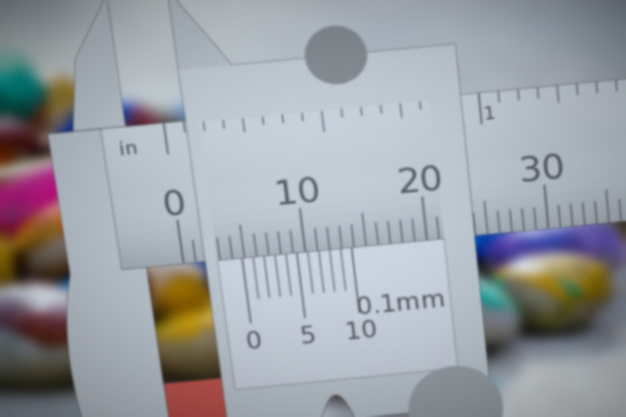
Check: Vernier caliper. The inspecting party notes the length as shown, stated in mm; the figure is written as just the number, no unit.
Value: 4.8
